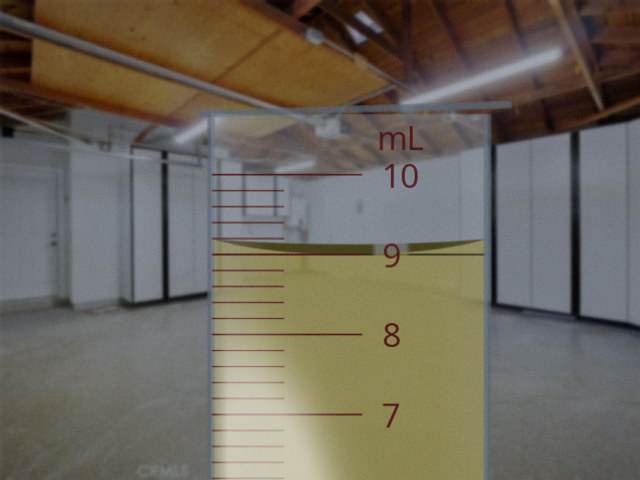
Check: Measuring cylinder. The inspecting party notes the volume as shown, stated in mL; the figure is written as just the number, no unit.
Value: 9
